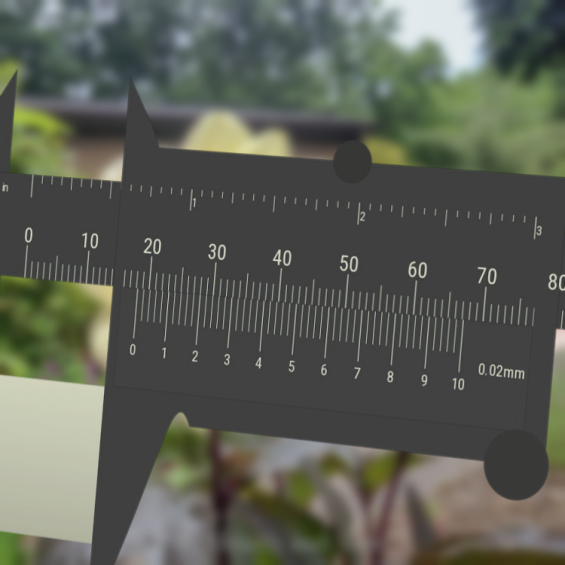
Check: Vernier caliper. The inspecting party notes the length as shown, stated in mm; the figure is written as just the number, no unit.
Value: 18.2
